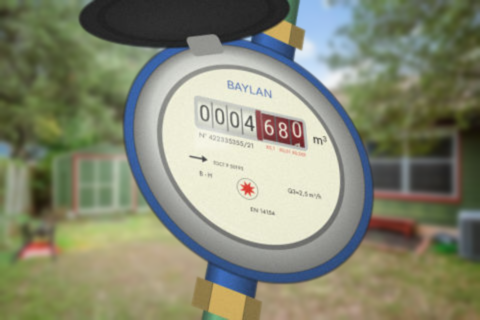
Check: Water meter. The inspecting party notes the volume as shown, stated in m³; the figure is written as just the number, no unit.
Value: 4.680
